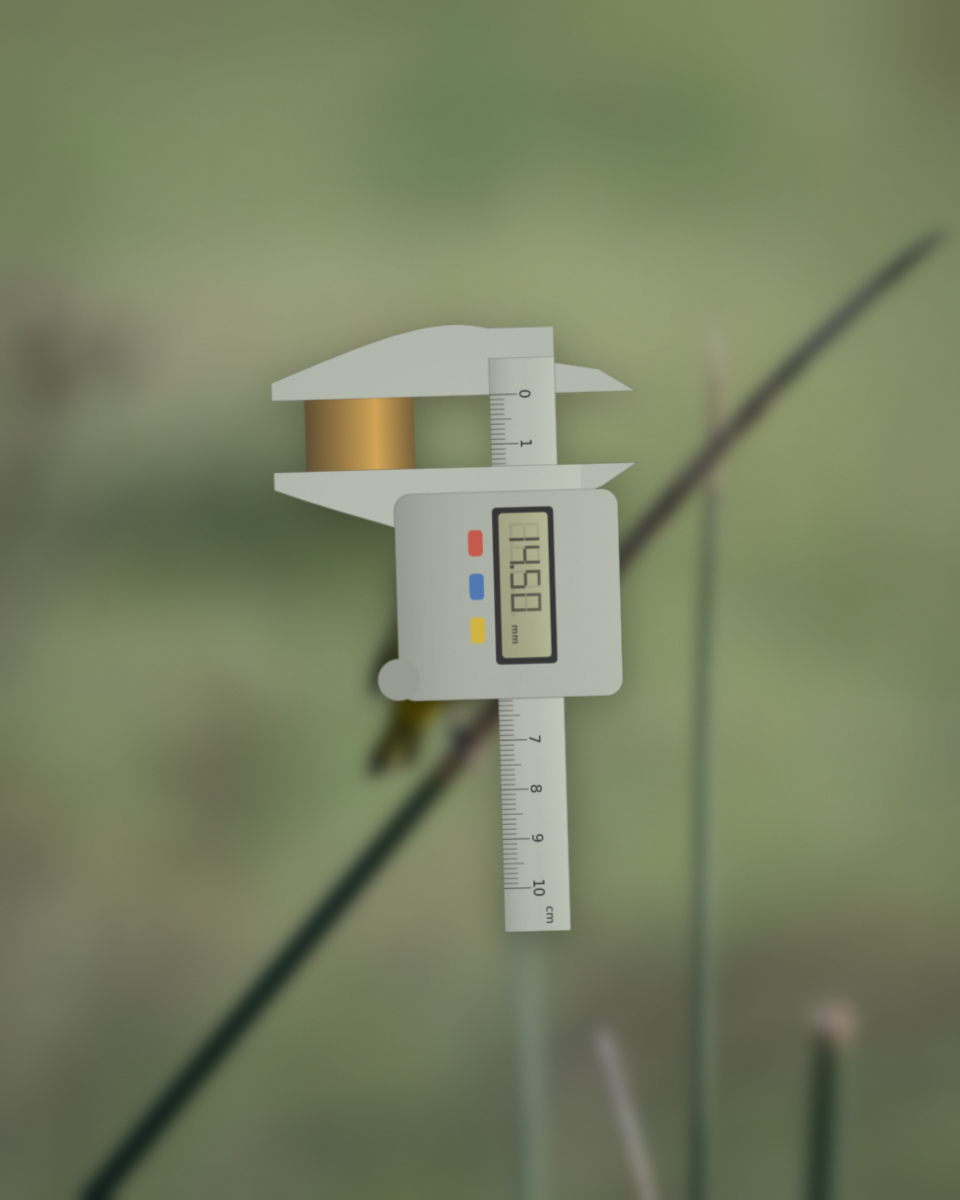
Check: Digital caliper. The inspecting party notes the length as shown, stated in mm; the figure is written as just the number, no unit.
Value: 14.50
